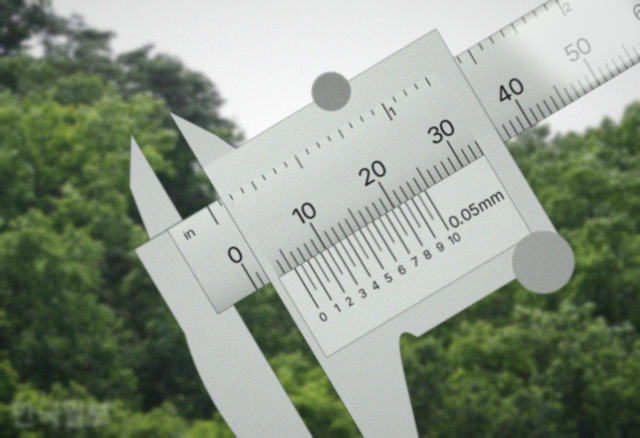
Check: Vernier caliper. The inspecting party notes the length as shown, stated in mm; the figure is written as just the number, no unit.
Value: 5.4
